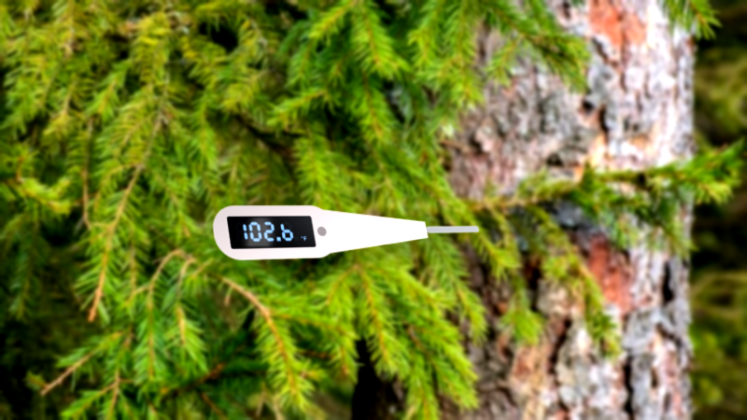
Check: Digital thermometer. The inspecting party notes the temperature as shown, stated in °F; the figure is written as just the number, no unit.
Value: 102.6
